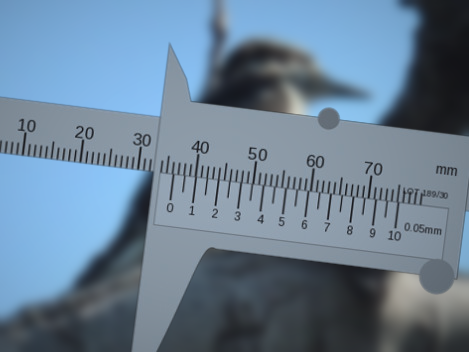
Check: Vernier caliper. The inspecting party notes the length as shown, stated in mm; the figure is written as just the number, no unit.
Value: 36.2
